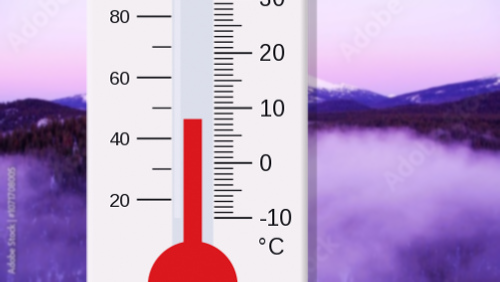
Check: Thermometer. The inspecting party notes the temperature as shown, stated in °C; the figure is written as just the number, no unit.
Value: 8
